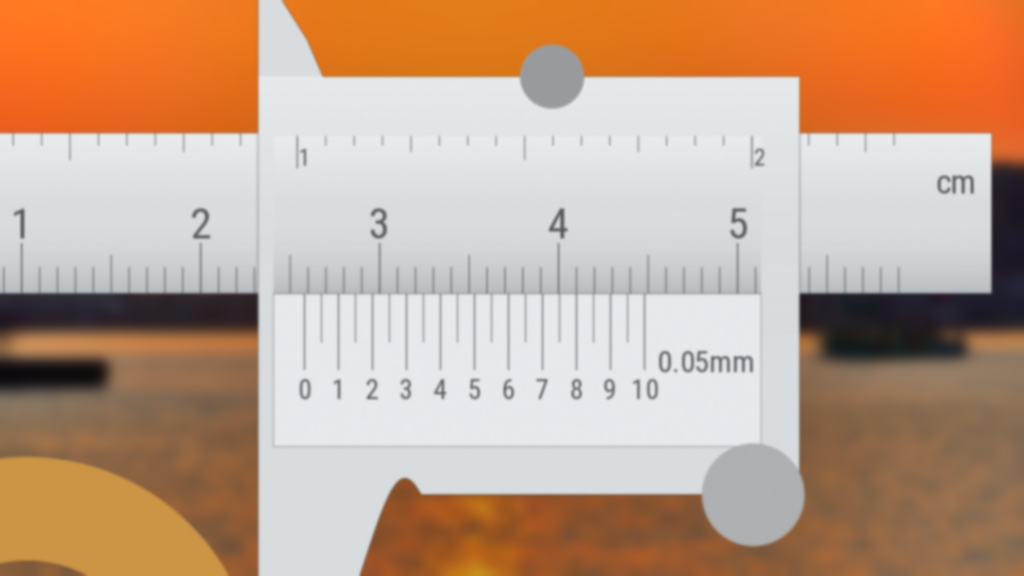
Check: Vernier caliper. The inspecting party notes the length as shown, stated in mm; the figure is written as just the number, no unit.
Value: 25.8
